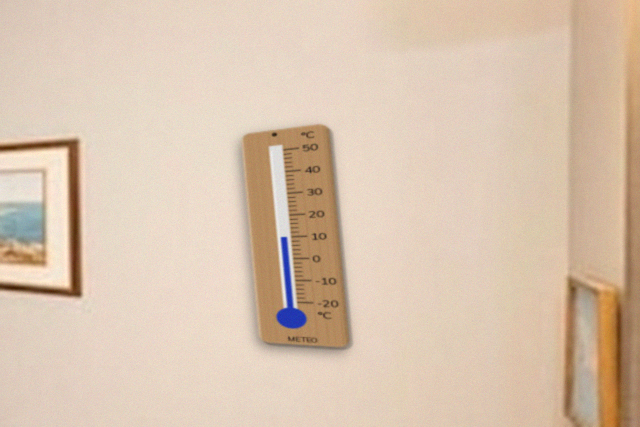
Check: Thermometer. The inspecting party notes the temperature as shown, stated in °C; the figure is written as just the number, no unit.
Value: 10
